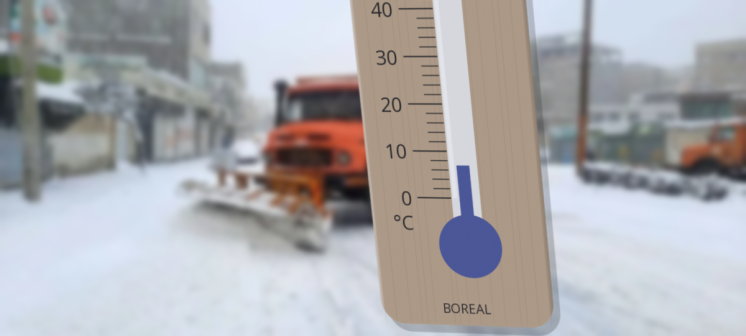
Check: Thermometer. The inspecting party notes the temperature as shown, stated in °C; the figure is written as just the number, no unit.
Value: 7
